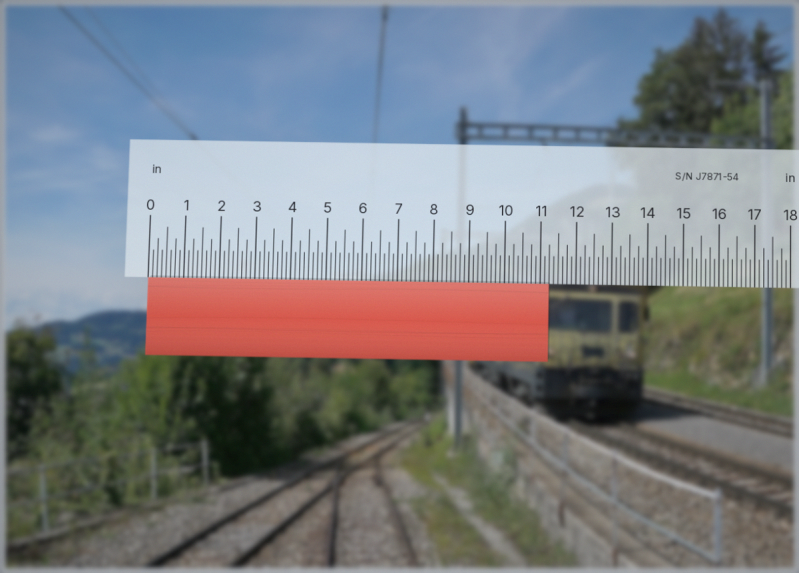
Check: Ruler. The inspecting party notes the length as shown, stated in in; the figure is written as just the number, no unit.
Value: 11.25
